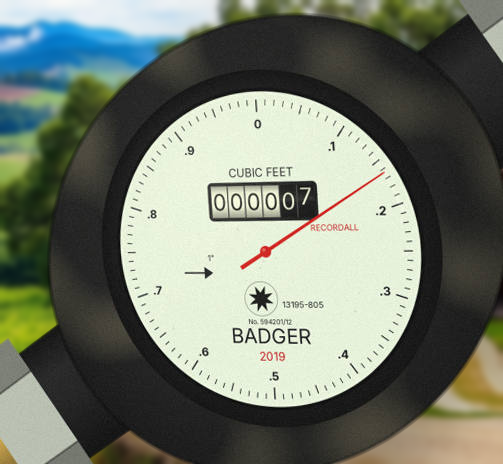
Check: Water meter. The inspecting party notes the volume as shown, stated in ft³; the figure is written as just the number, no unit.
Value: 7.16
